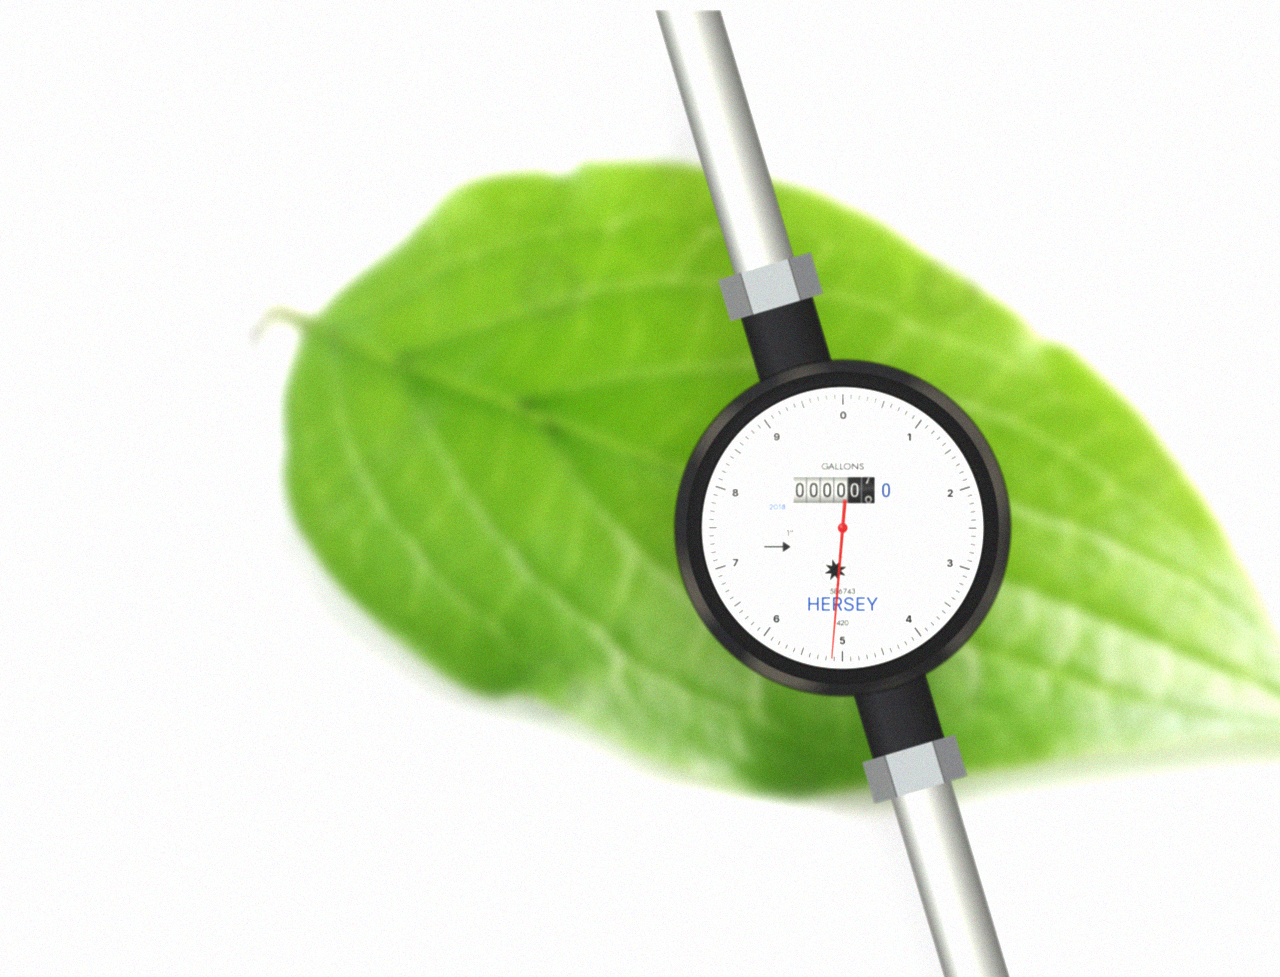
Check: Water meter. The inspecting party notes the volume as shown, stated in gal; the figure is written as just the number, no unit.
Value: 75.1
